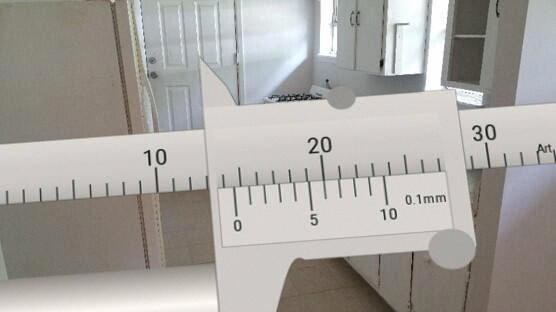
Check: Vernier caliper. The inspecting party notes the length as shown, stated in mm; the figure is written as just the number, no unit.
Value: 14.6
